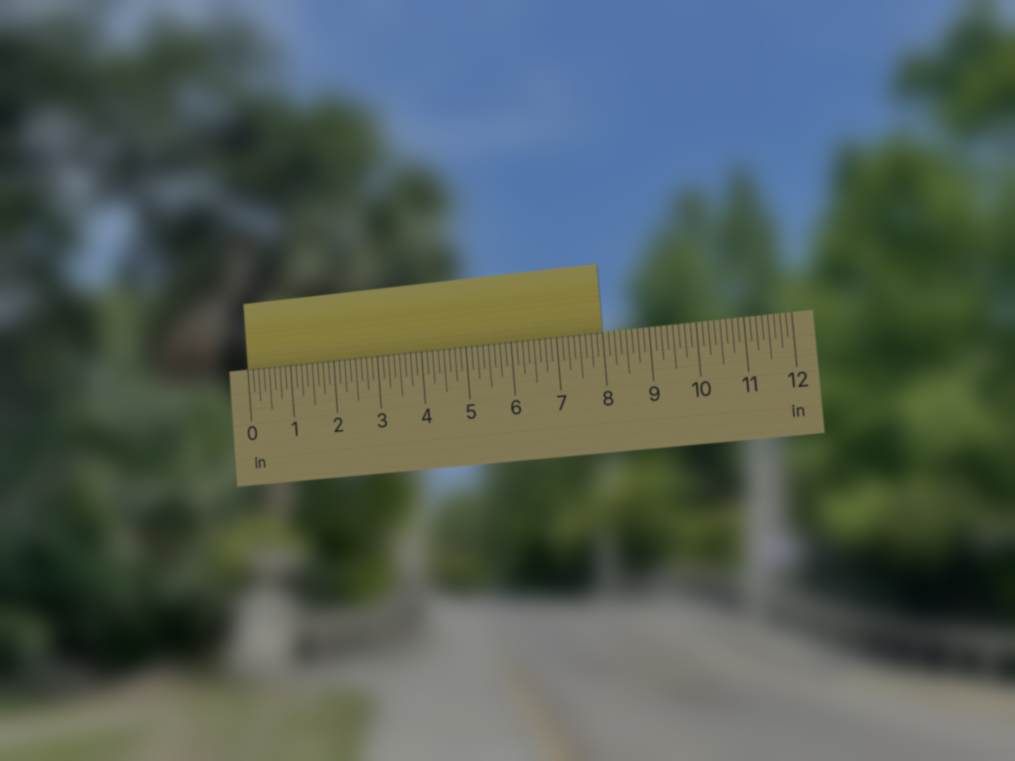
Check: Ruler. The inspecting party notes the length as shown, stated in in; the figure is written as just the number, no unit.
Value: 8
